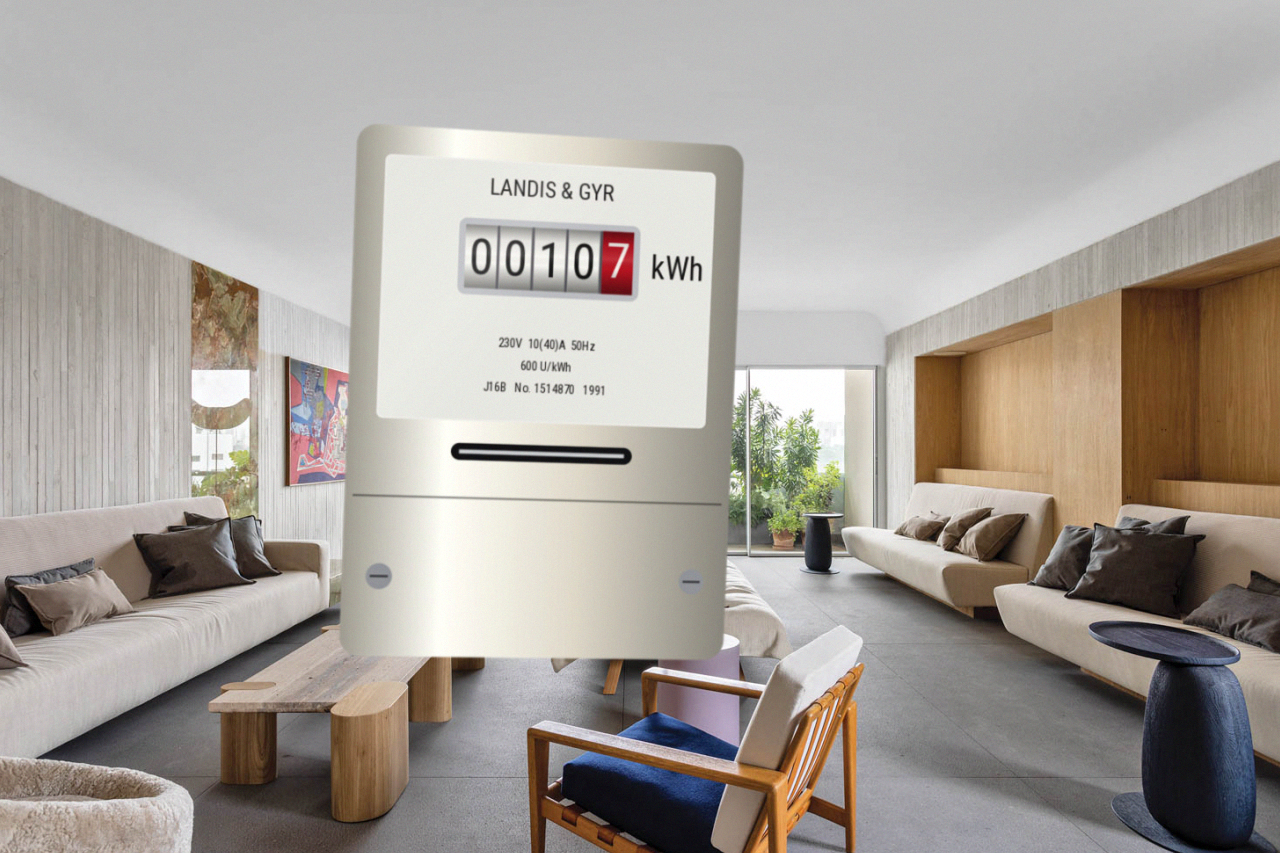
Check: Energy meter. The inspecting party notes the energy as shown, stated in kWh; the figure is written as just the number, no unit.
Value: 10.7
